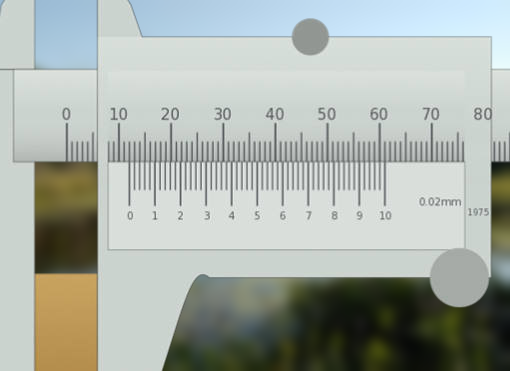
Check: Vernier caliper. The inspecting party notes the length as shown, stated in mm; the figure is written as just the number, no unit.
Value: 12.0
